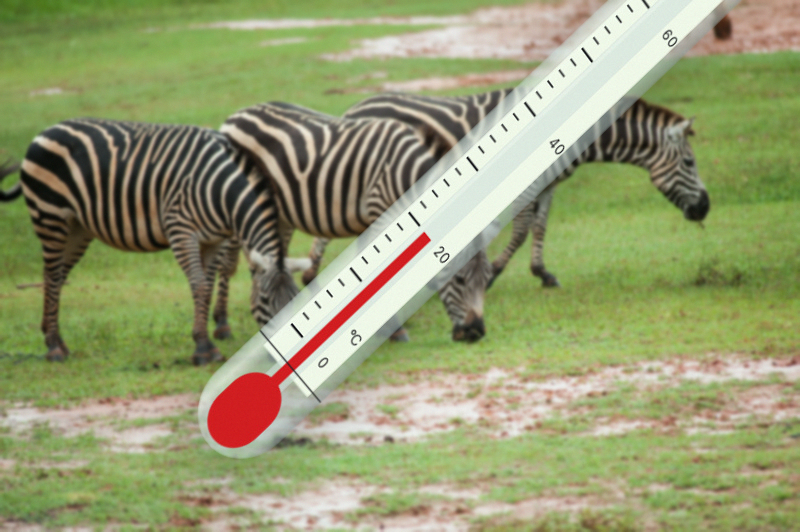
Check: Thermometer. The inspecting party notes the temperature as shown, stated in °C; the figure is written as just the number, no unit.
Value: 20
